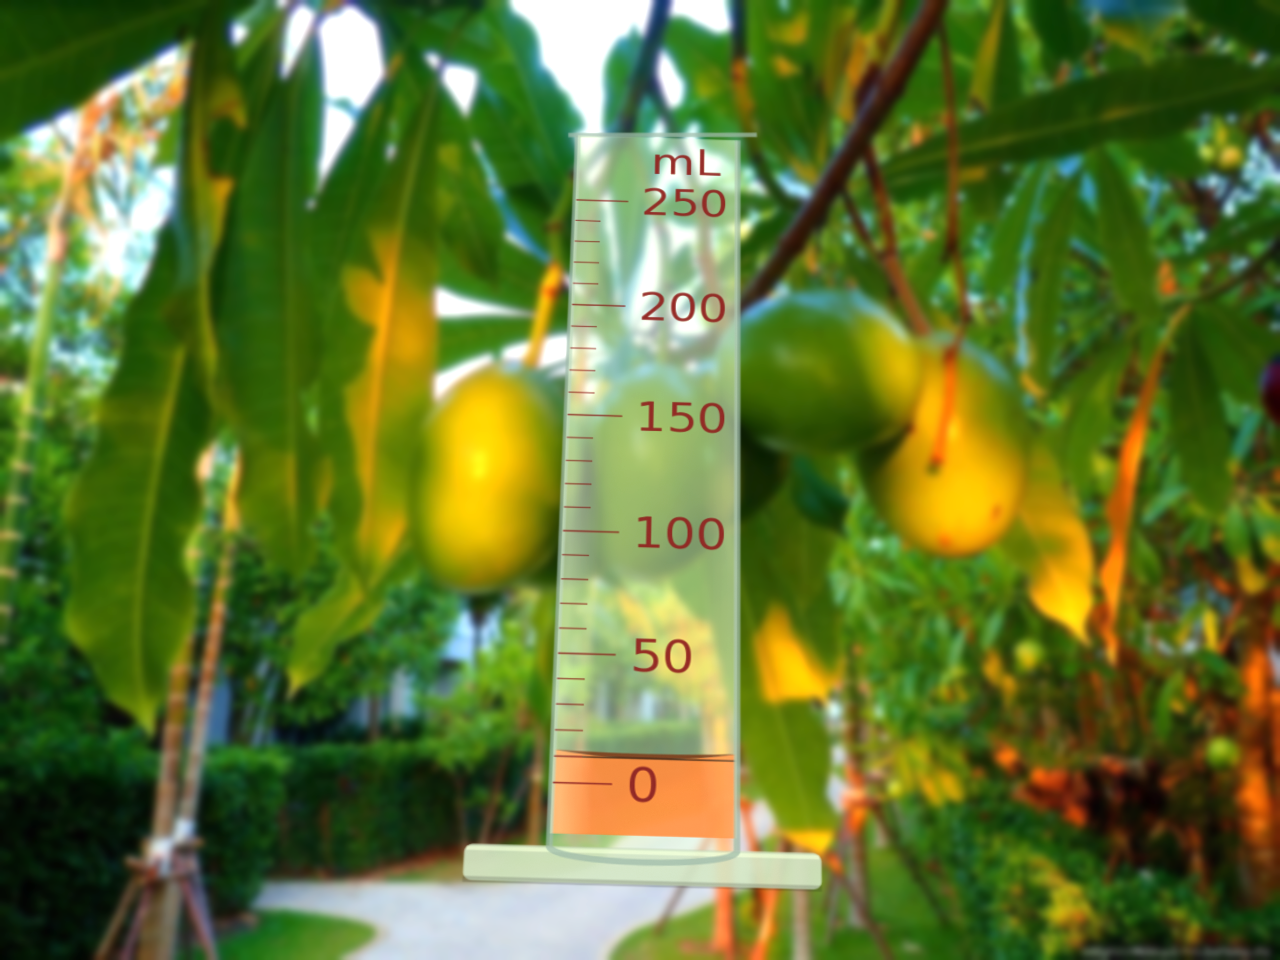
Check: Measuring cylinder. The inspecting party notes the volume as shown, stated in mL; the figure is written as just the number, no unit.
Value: 10
